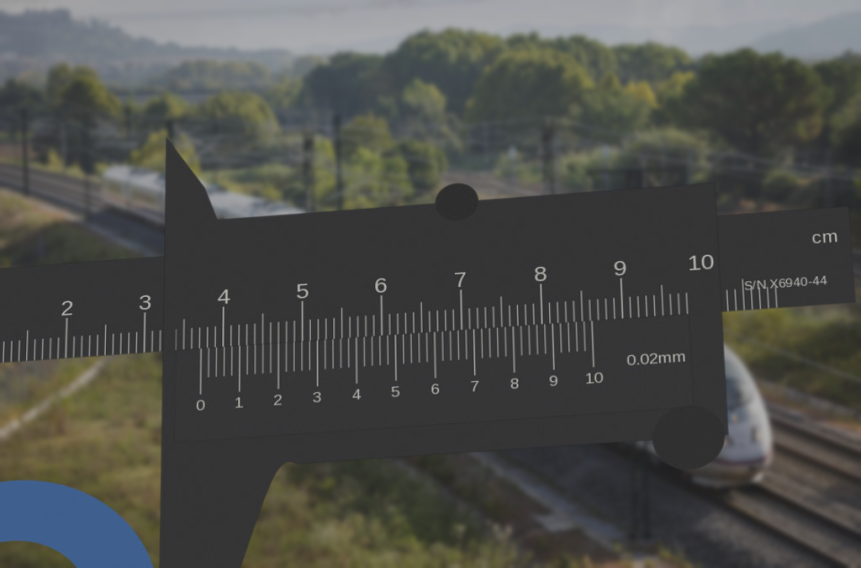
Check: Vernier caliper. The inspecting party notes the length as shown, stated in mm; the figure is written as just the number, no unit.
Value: 37.2
